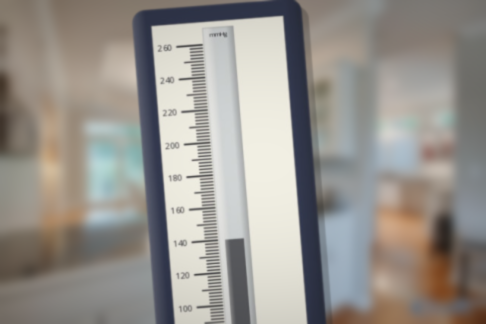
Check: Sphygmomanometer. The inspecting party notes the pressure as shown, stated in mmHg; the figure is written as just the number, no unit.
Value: 140
